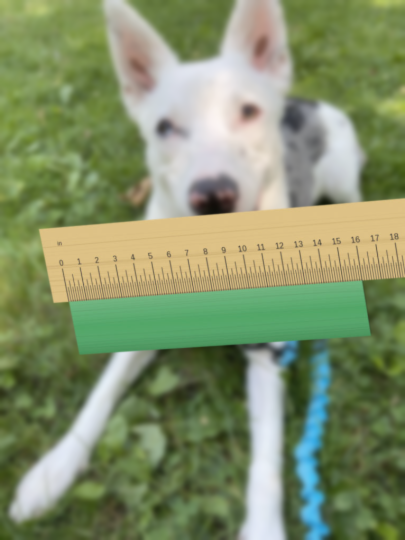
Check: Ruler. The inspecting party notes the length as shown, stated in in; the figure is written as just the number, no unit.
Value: 16
